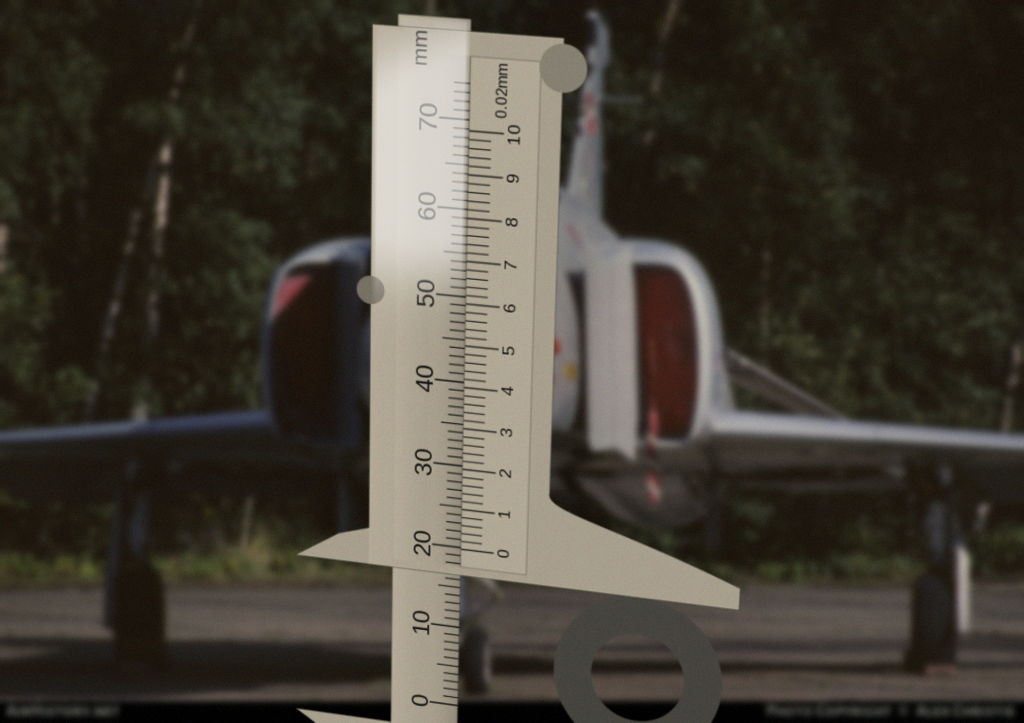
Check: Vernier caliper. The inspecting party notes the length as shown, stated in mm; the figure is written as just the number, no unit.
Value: 19.8
